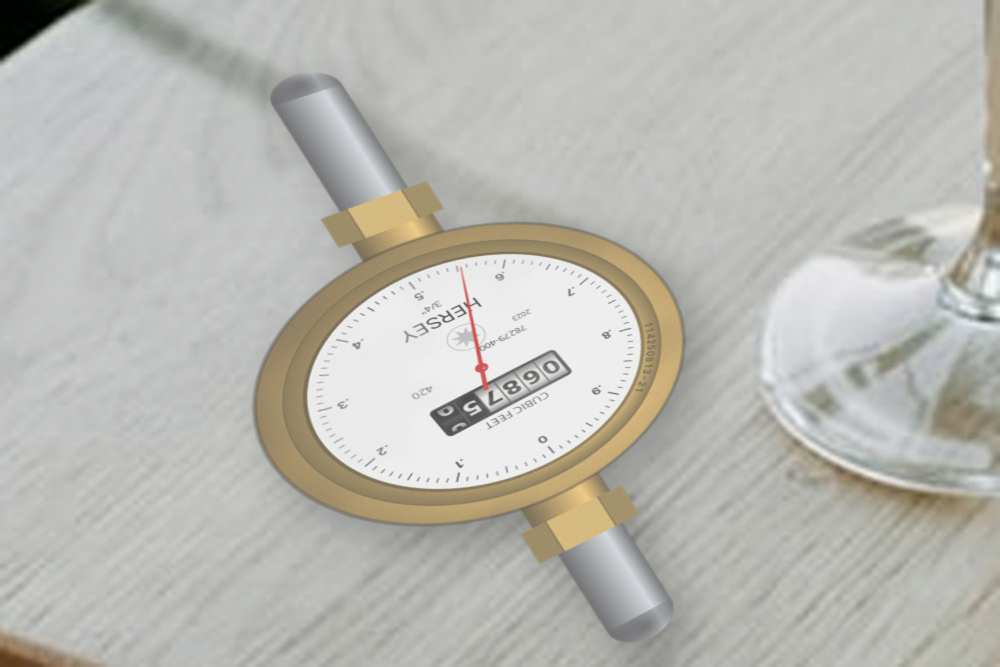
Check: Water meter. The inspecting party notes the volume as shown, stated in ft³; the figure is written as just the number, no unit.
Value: 68758.55
